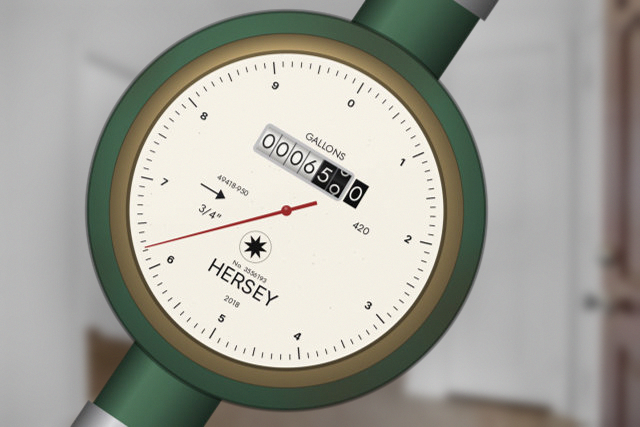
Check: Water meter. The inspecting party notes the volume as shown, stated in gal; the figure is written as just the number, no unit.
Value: 6586.2
